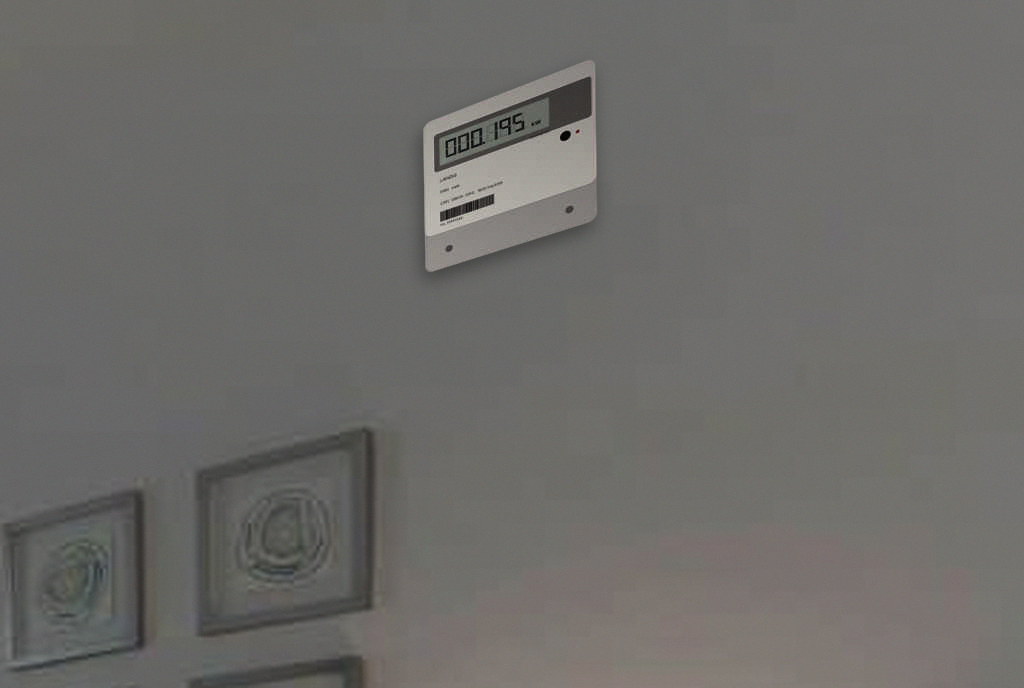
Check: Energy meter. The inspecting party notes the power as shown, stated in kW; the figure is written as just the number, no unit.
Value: 0.195
